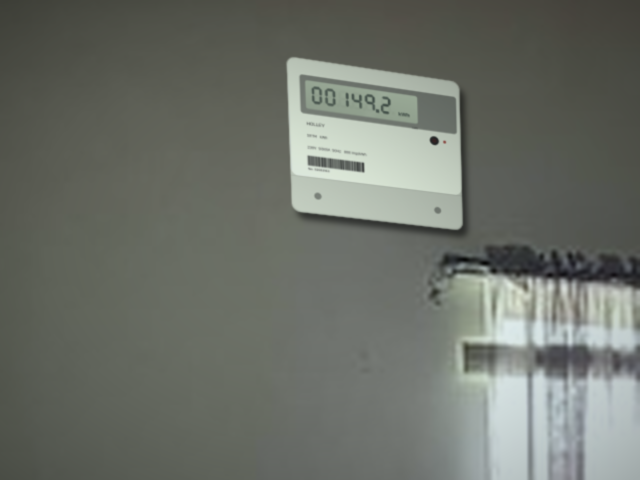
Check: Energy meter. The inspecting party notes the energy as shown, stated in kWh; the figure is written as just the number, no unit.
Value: 149.2
